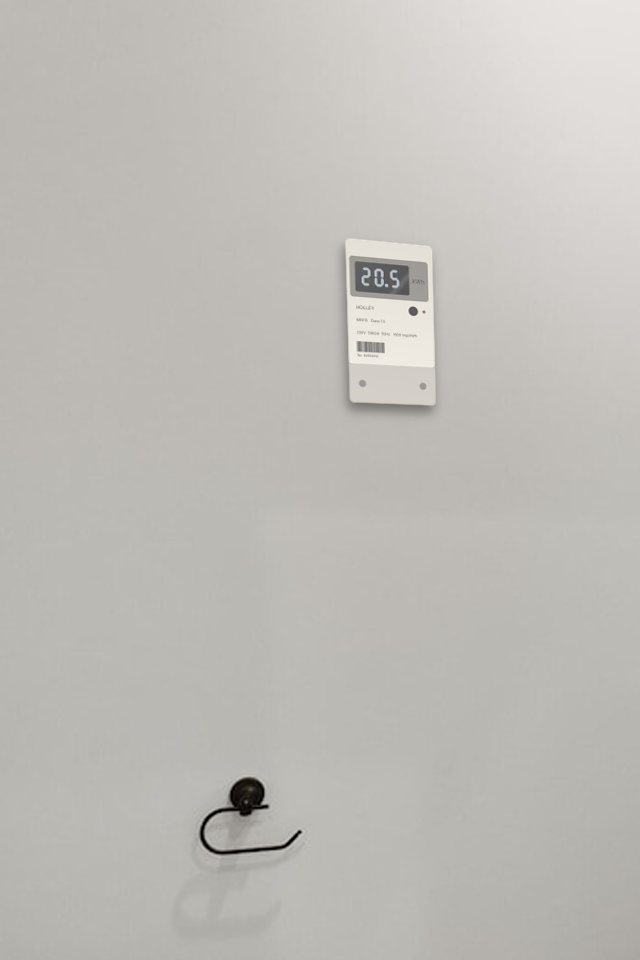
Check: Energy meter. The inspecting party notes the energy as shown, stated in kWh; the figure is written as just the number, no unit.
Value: 20.5
